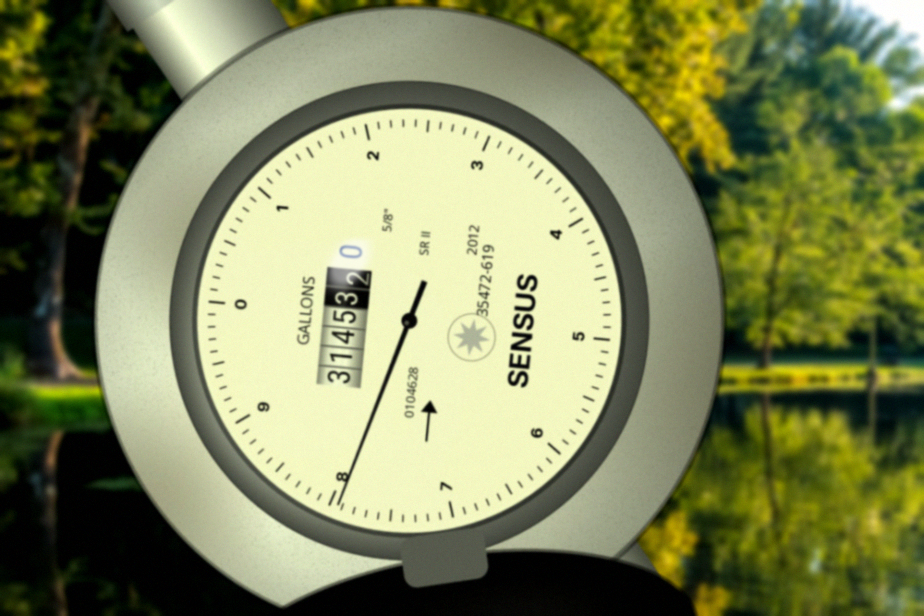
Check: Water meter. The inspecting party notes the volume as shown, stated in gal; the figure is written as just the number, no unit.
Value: 3145317.9
